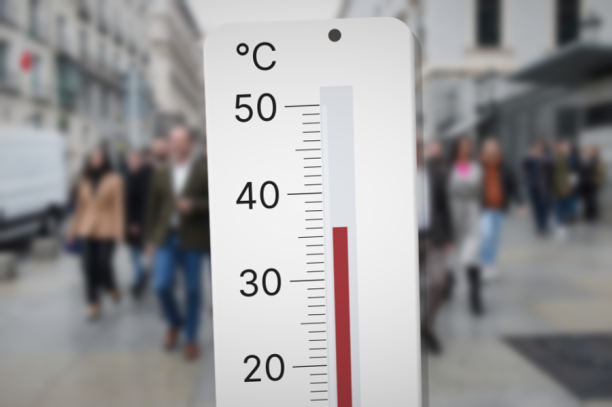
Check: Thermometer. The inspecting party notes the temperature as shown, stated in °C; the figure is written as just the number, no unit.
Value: 36
